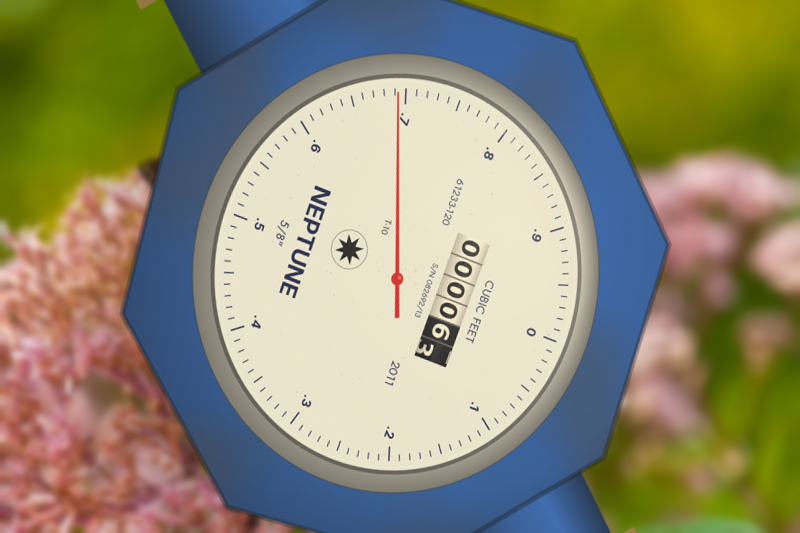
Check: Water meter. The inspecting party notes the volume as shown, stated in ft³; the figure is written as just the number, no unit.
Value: 62.69
